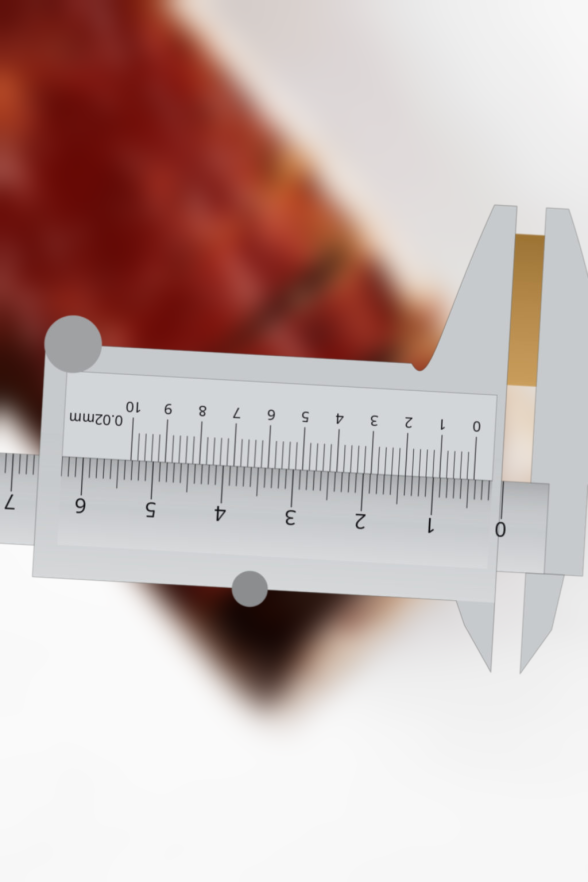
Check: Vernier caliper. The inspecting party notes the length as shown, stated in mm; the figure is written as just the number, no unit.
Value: 4.2
